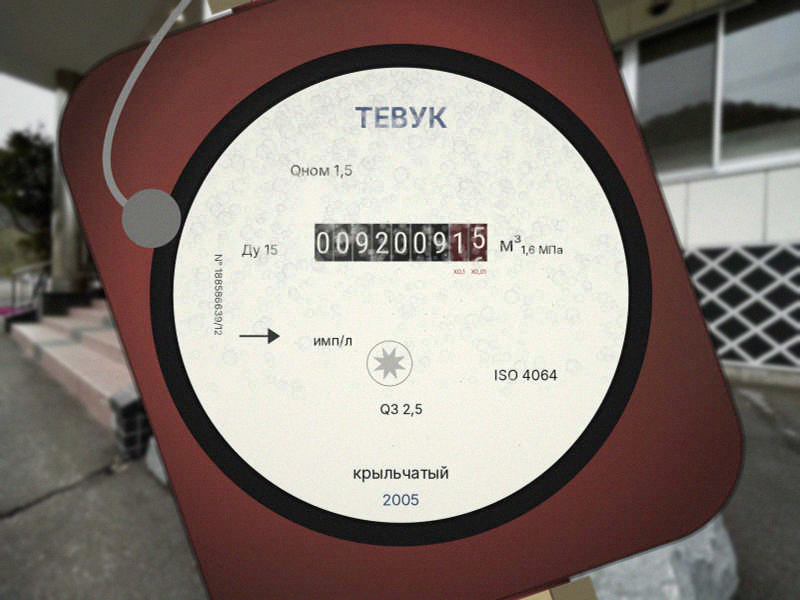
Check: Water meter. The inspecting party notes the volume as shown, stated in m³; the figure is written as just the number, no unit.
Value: 92009.15
